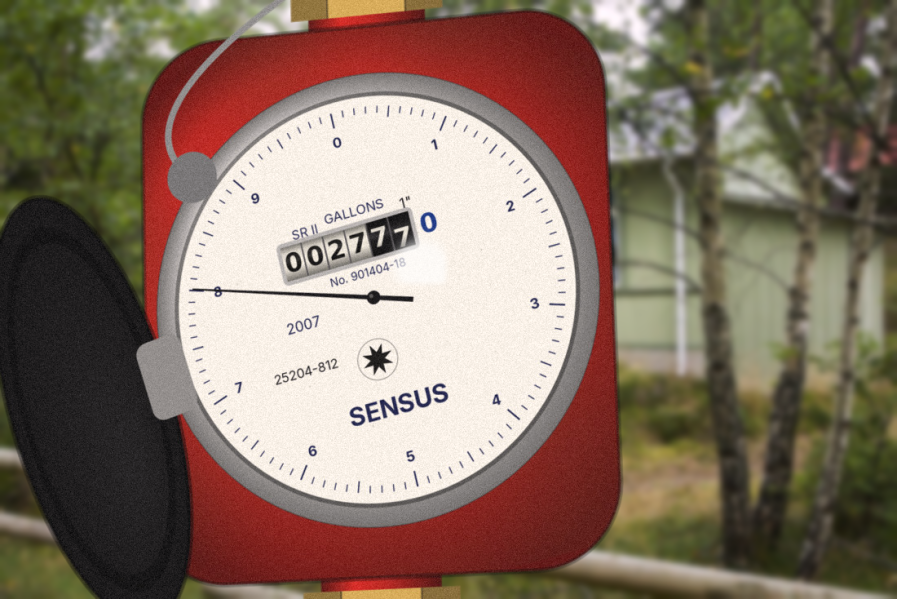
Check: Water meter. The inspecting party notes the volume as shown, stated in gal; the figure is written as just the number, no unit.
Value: 27768.0
